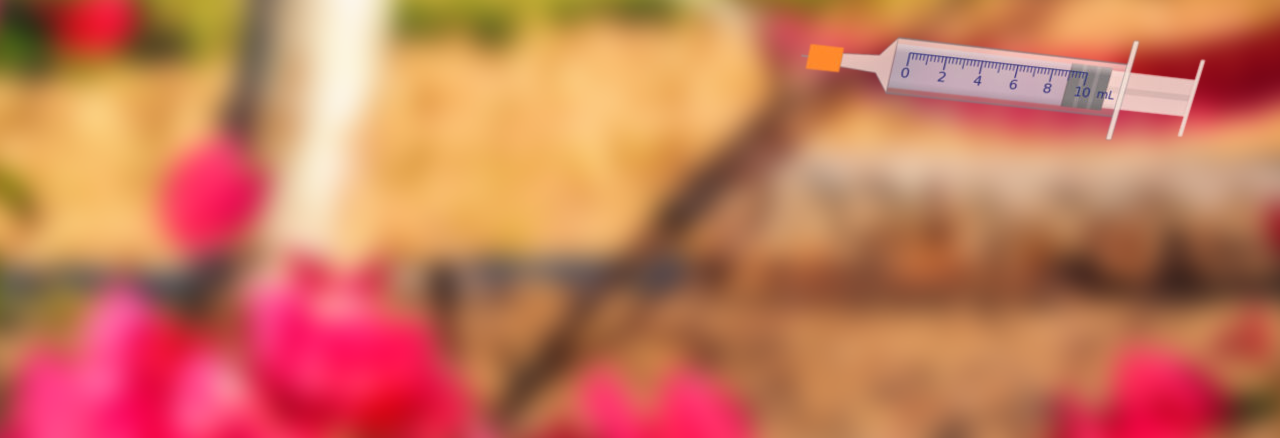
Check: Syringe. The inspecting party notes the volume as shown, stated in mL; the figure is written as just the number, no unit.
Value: 9
